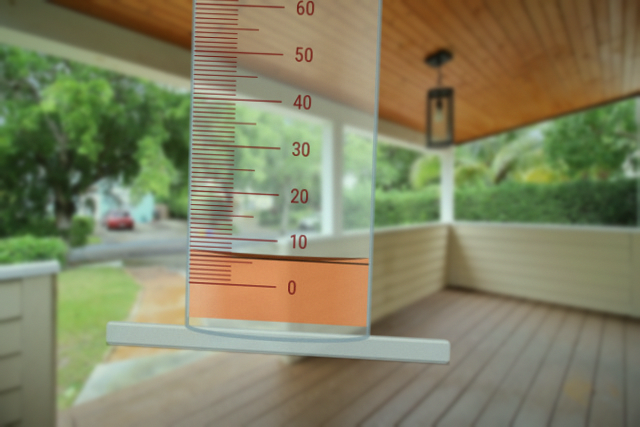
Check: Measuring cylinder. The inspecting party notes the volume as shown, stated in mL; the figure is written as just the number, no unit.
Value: 6
